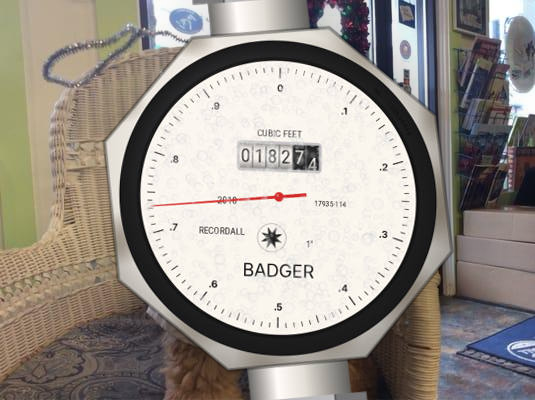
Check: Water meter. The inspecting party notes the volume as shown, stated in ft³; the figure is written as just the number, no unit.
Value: 18273.73
